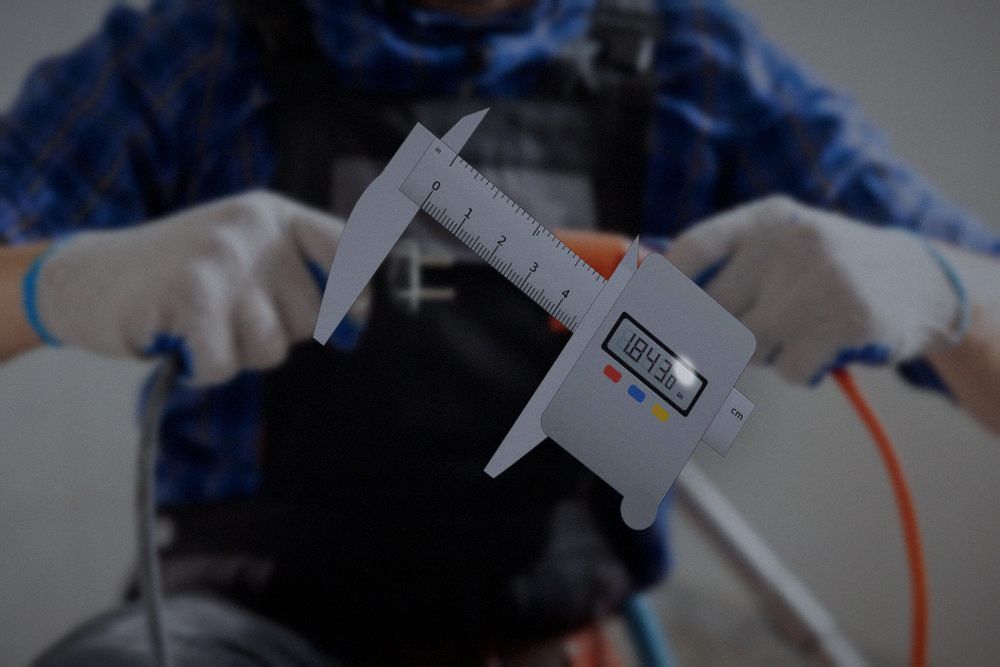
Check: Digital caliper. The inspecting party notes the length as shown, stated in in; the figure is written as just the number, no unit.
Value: 1.8430
